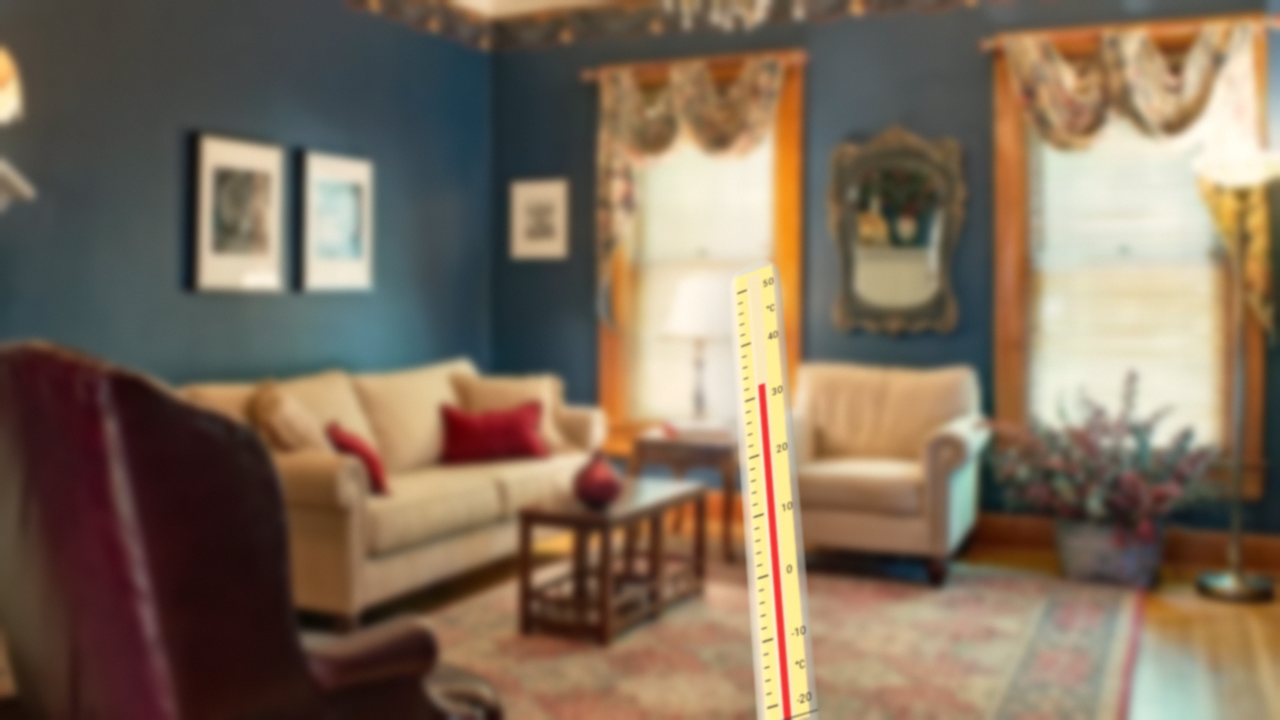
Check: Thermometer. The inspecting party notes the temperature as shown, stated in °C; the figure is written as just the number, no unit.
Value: 32
